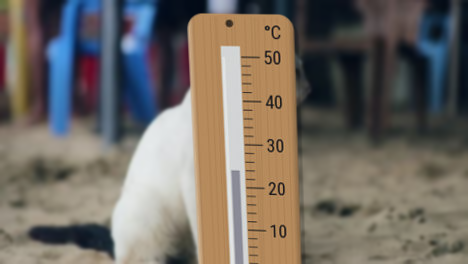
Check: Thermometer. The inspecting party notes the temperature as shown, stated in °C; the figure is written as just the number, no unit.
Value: 24
